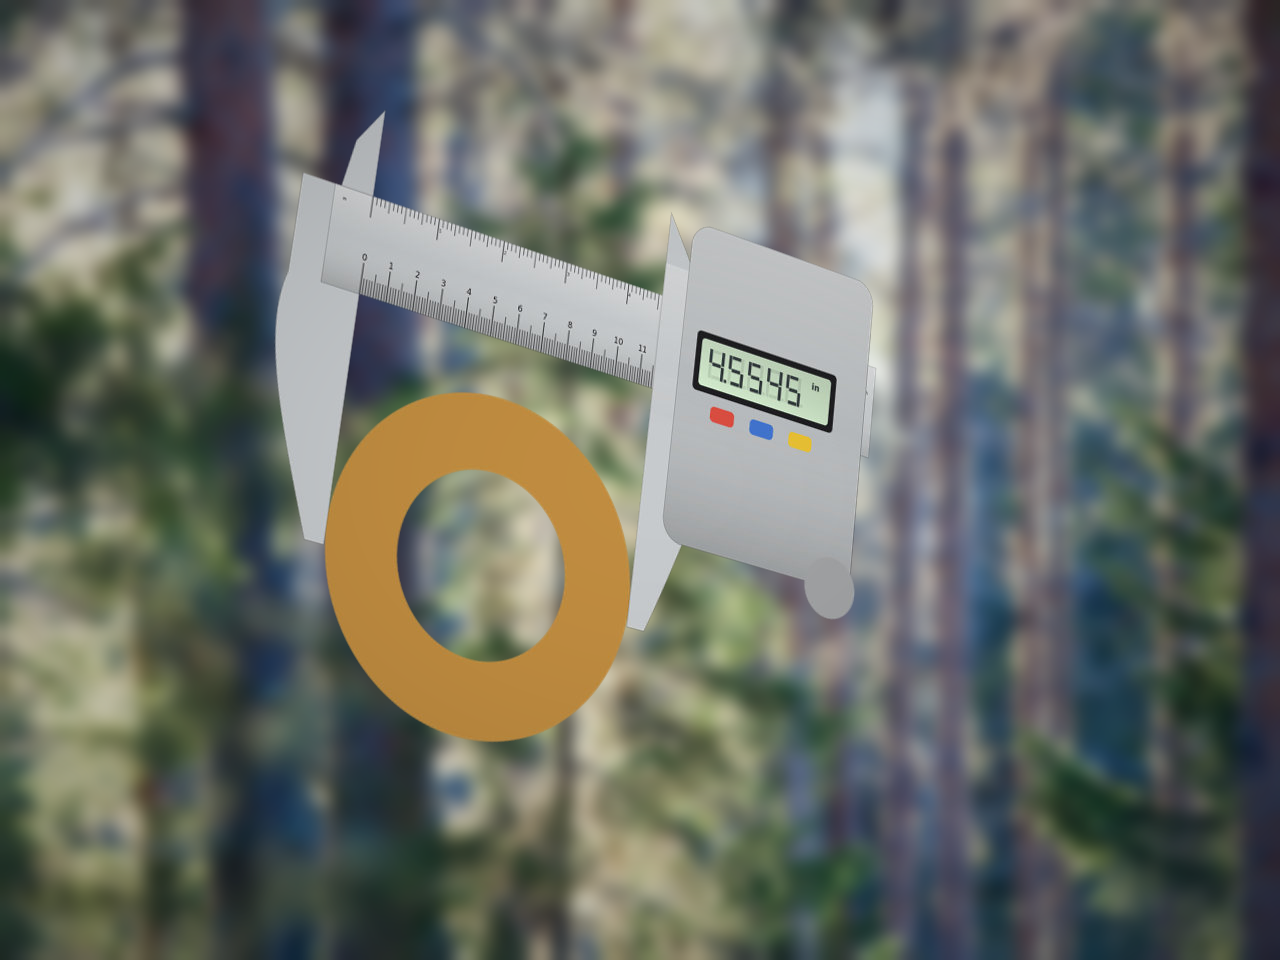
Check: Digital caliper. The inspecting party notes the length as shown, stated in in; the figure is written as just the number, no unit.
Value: 4.5545
